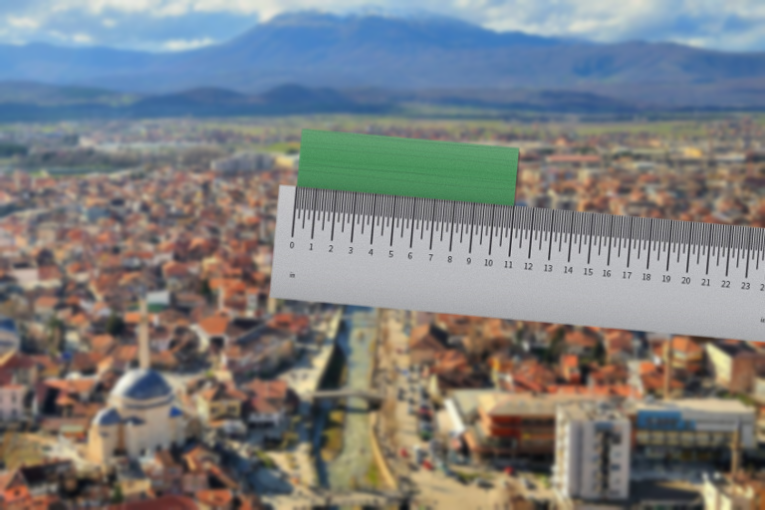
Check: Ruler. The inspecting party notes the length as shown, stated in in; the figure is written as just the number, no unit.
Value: 11
